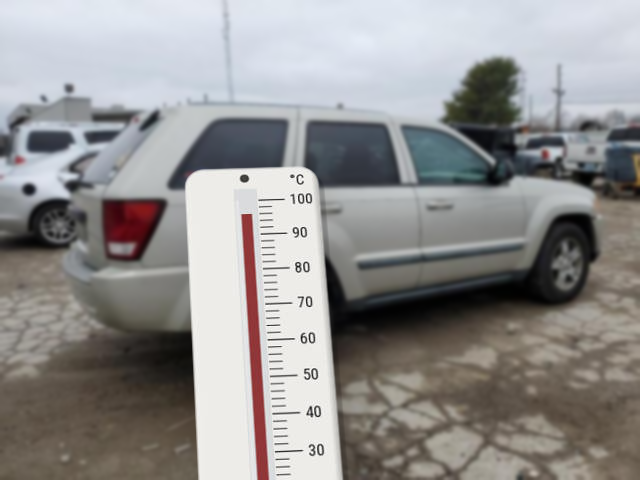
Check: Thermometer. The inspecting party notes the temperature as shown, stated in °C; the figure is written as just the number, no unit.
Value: 96
